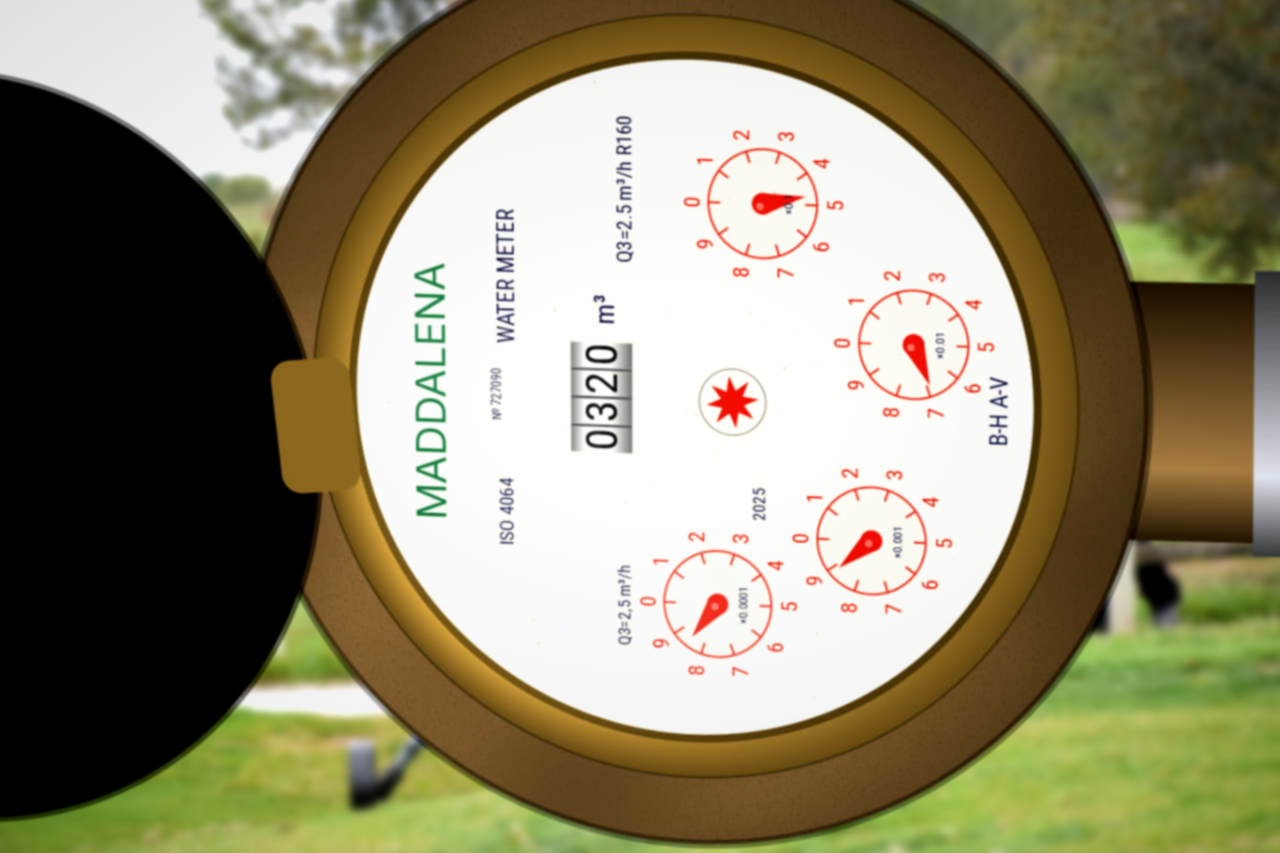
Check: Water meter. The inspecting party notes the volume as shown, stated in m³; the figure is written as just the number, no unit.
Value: 320.4688
